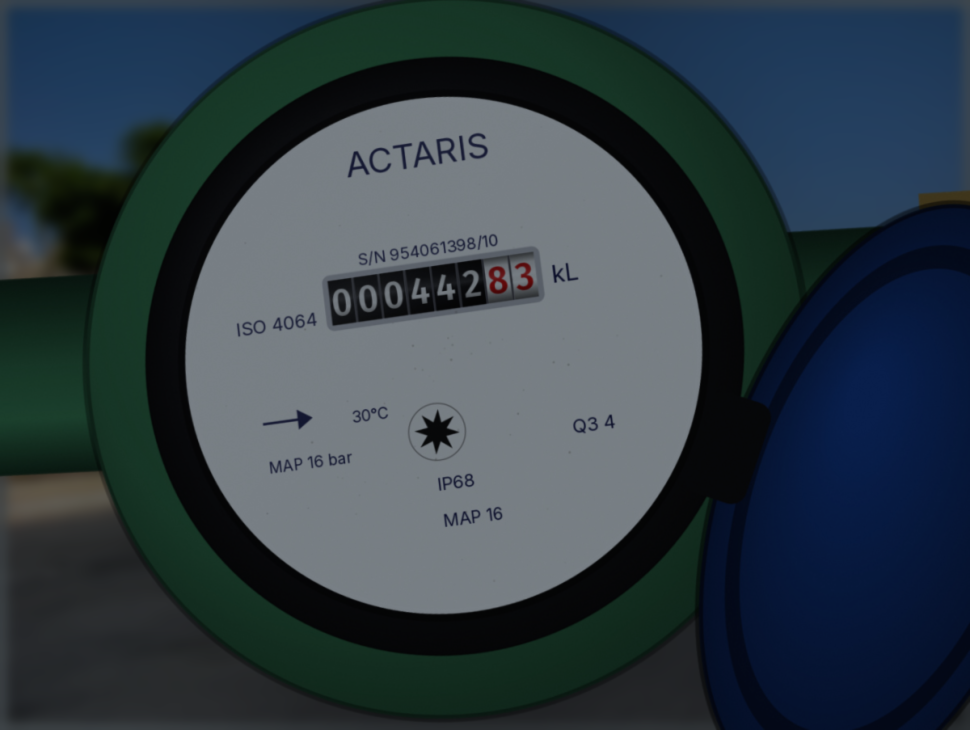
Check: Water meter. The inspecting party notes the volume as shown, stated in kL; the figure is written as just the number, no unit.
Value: 442.83
